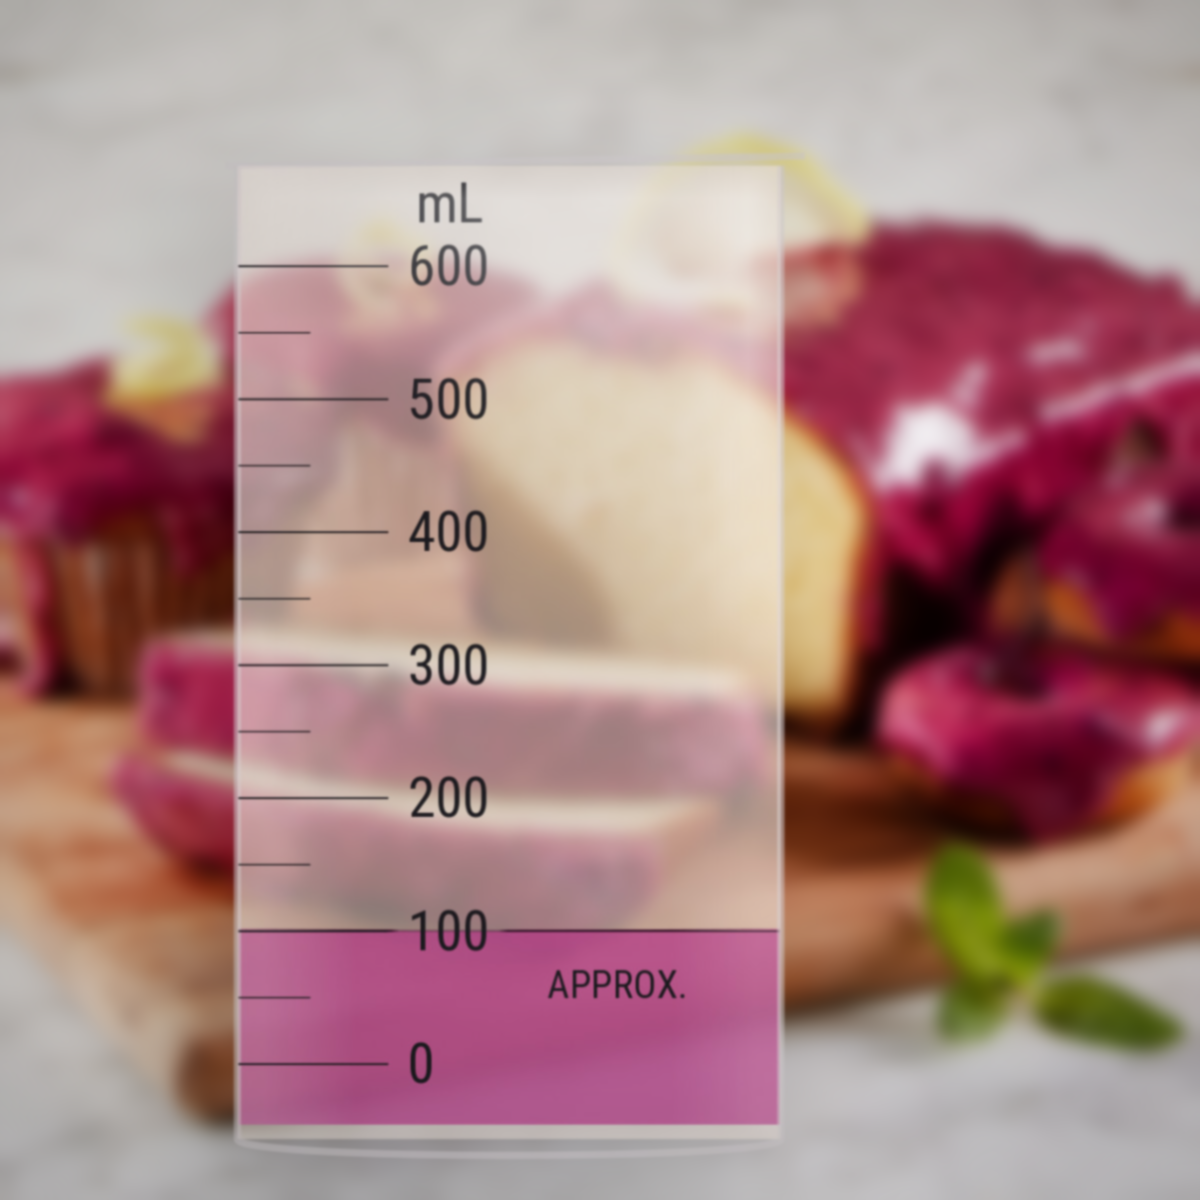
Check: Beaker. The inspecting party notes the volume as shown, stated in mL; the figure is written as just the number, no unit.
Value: 100
